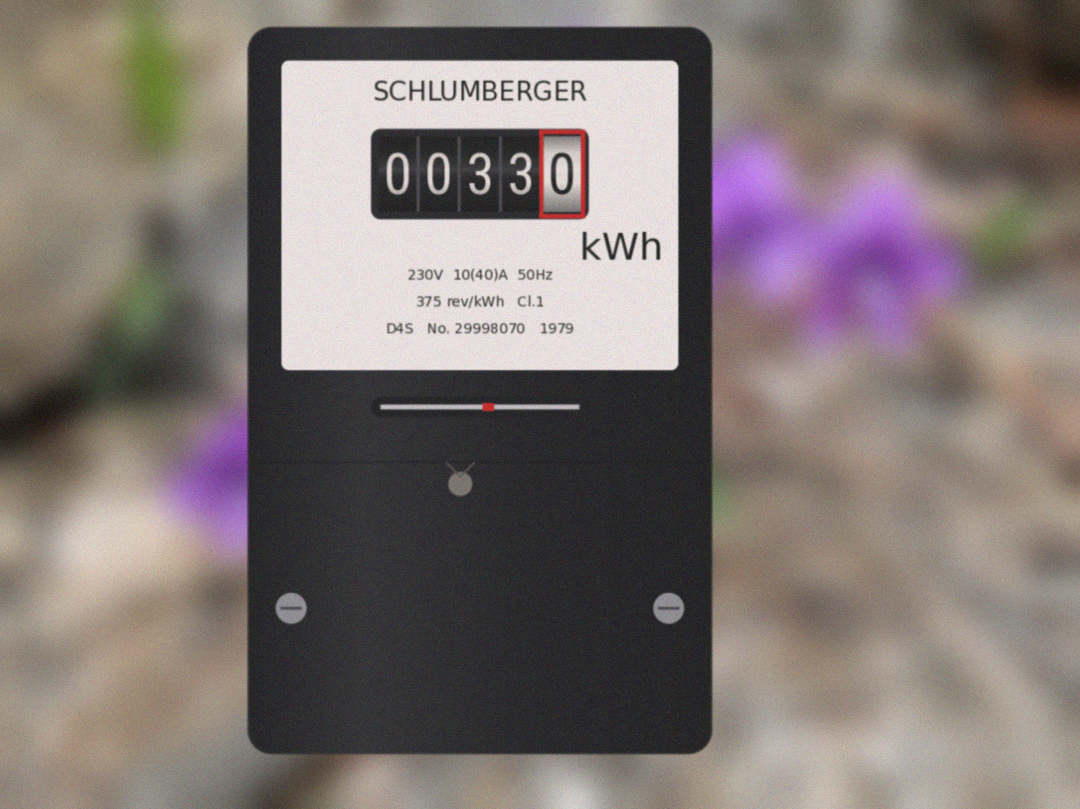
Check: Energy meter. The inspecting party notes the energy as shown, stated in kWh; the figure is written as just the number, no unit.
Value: 33.0
